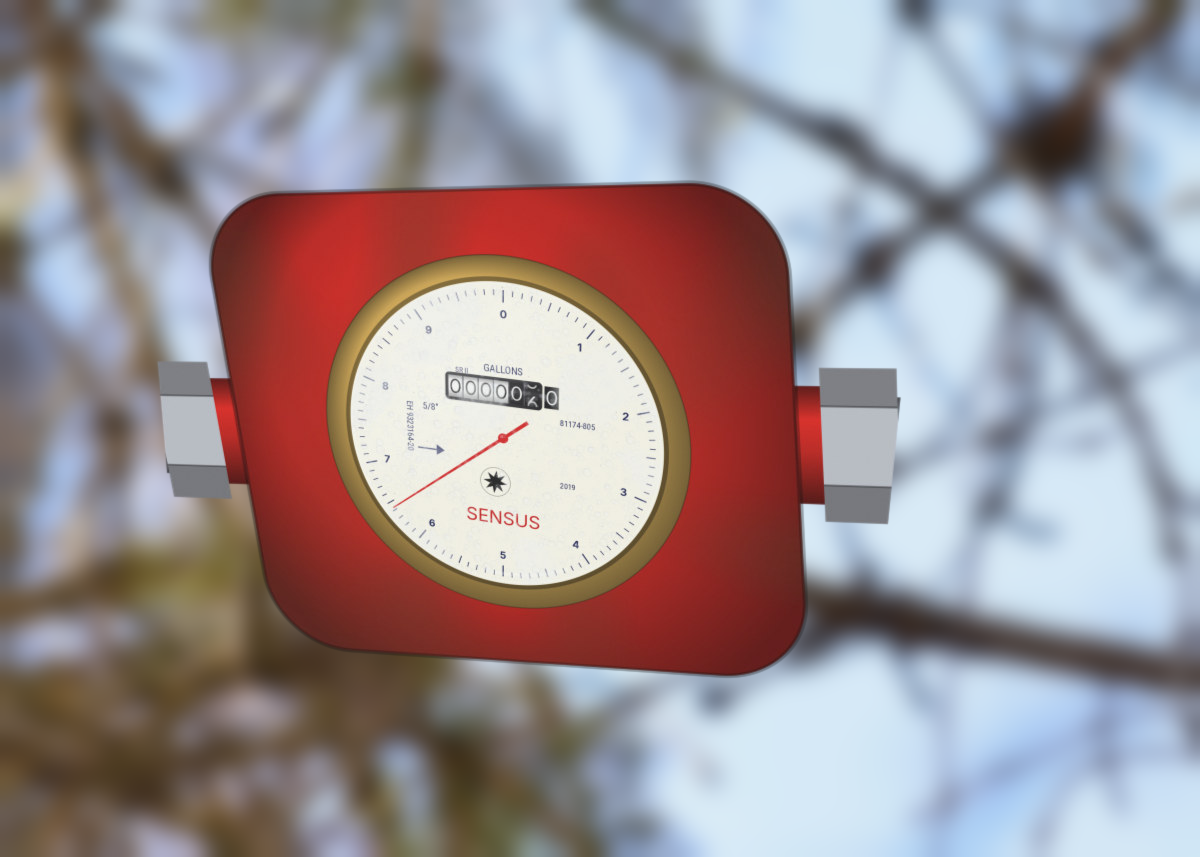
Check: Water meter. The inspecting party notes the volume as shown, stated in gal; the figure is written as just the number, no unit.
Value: 56.4
